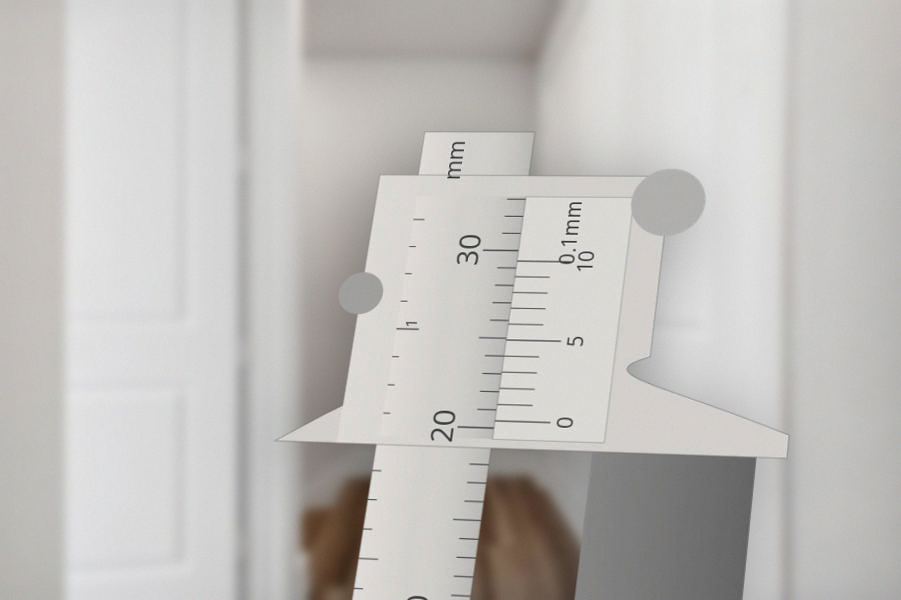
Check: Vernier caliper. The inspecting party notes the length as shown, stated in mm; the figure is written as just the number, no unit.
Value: 20.4
